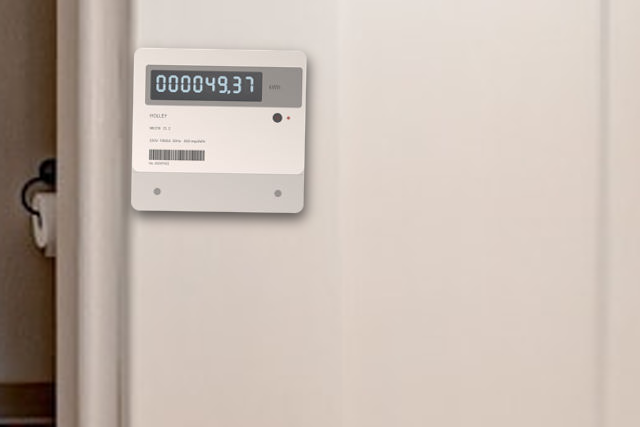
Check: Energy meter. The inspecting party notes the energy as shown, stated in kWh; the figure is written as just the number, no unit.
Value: 49.37
